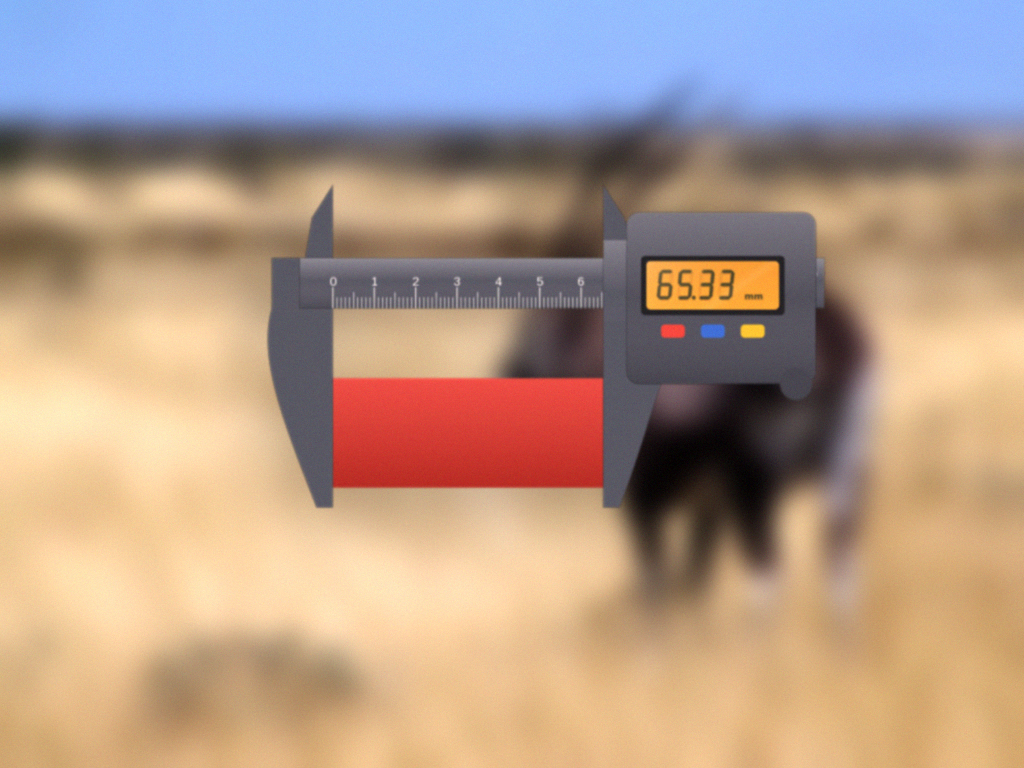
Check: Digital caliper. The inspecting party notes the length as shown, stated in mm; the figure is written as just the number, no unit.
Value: 65.33
